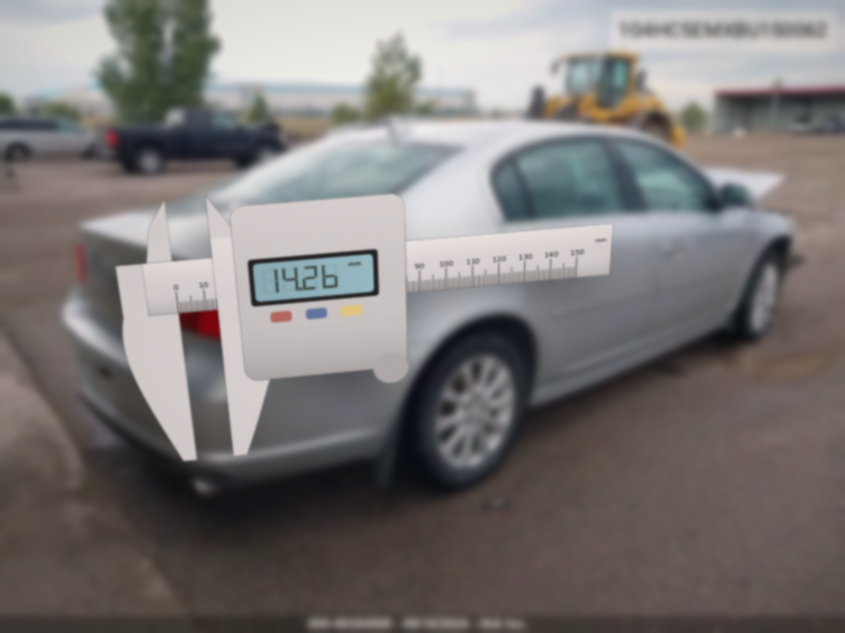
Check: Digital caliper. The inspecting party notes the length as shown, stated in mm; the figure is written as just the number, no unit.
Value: 14.26
